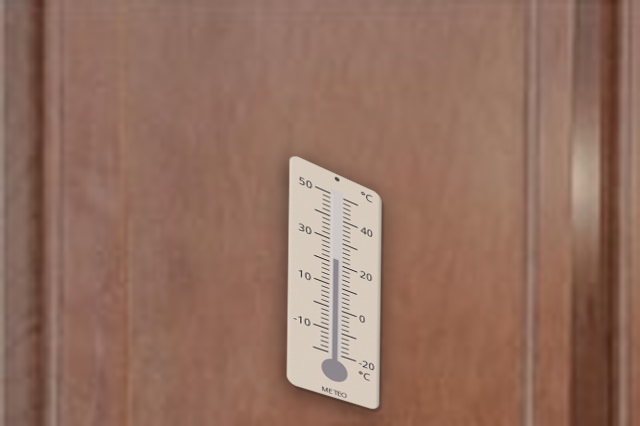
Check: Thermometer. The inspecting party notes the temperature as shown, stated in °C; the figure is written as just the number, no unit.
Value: 22
